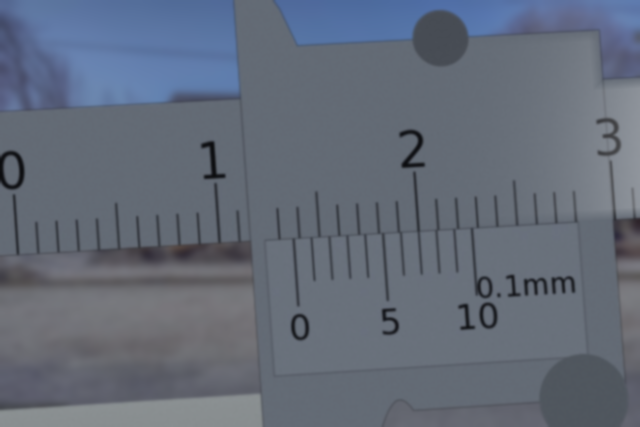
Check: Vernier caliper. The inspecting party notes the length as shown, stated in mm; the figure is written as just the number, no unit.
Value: 13.7
